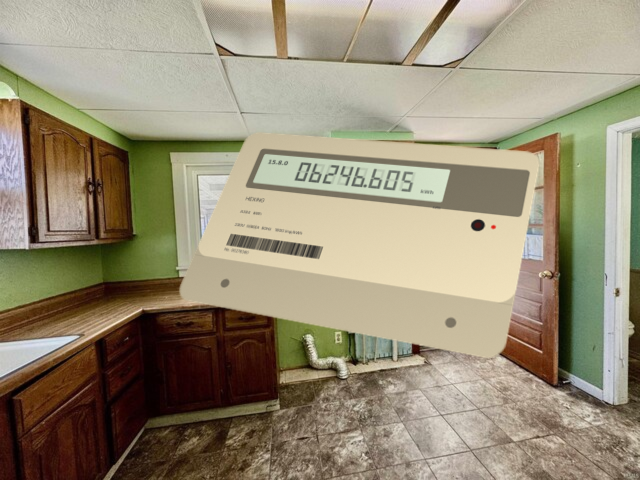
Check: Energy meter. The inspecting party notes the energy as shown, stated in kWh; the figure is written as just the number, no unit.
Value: 6246.605
